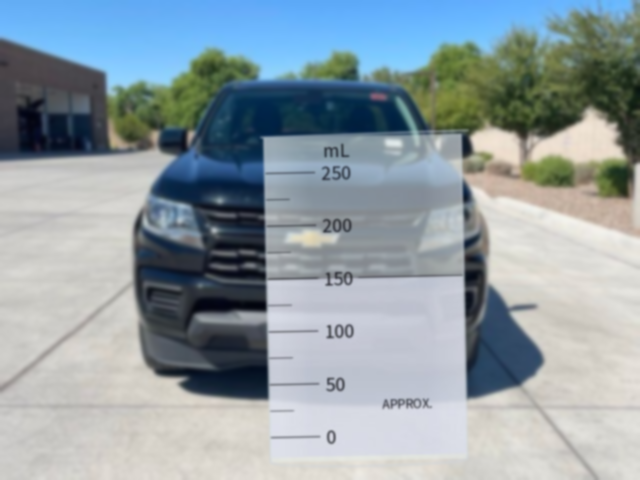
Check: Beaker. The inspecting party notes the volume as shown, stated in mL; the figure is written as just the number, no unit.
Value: 150
